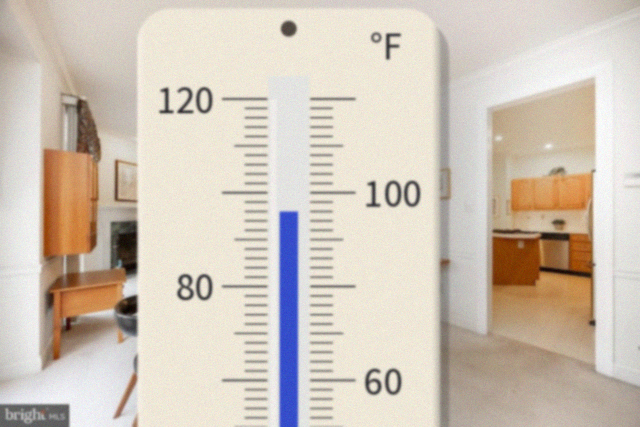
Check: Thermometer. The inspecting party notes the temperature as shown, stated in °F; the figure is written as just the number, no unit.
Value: 96
